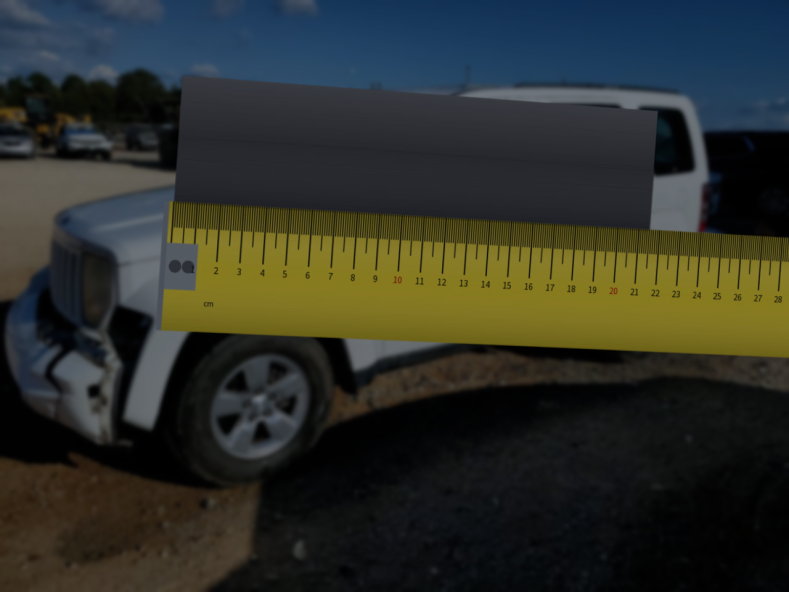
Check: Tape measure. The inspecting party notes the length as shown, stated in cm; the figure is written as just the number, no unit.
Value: 21.5
